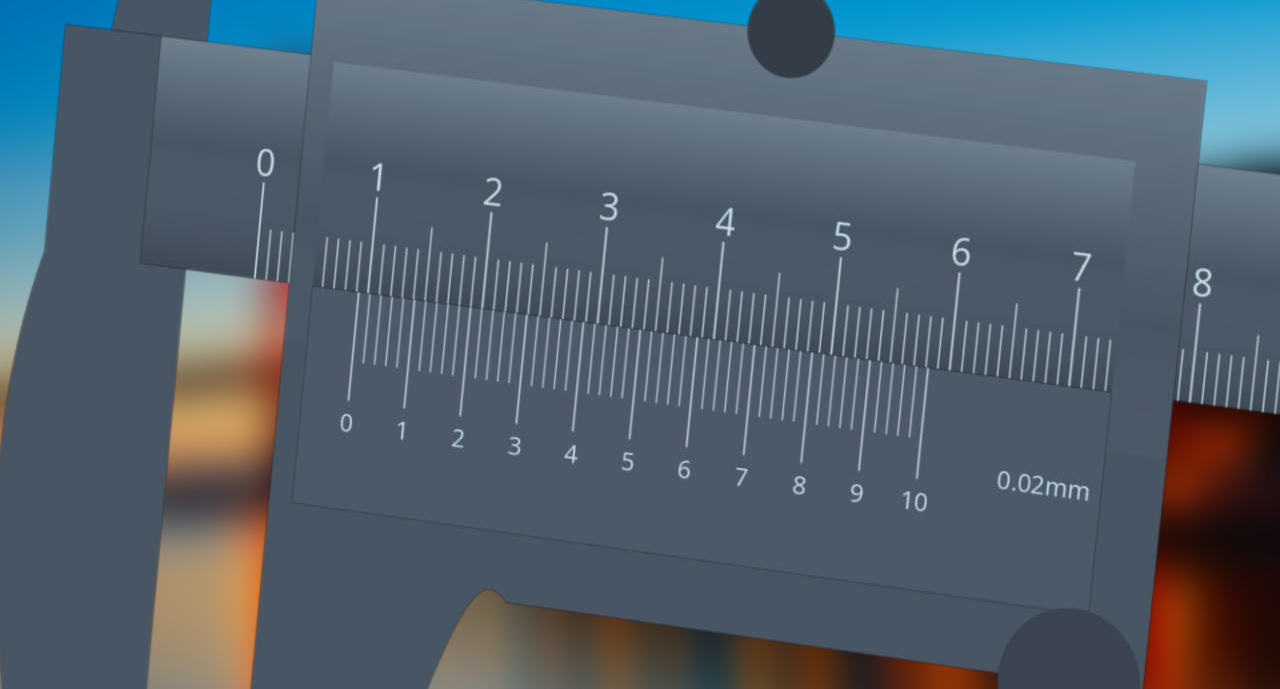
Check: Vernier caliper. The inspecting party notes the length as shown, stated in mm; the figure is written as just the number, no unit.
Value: 9.2
